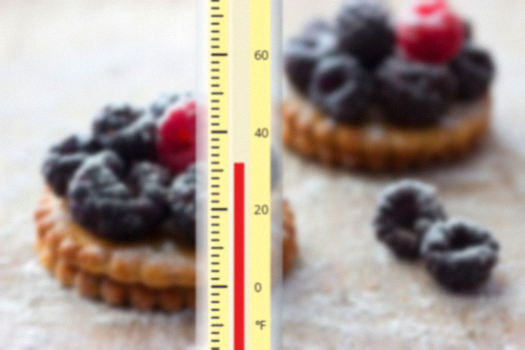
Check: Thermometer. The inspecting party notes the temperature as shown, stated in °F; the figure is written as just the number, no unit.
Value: 32
